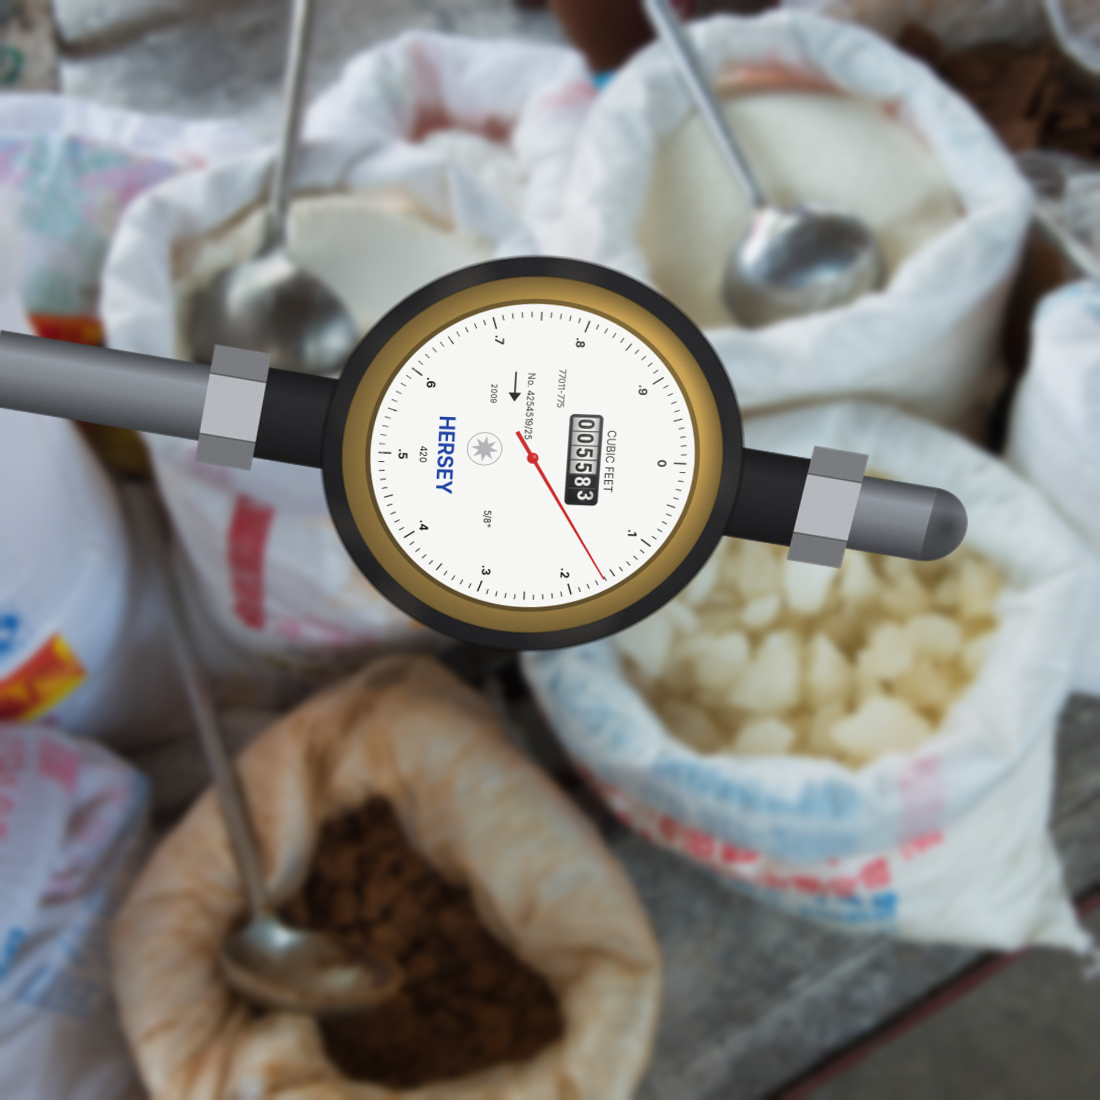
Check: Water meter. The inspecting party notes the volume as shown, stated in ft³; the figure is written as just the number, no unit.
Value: 5583.16
